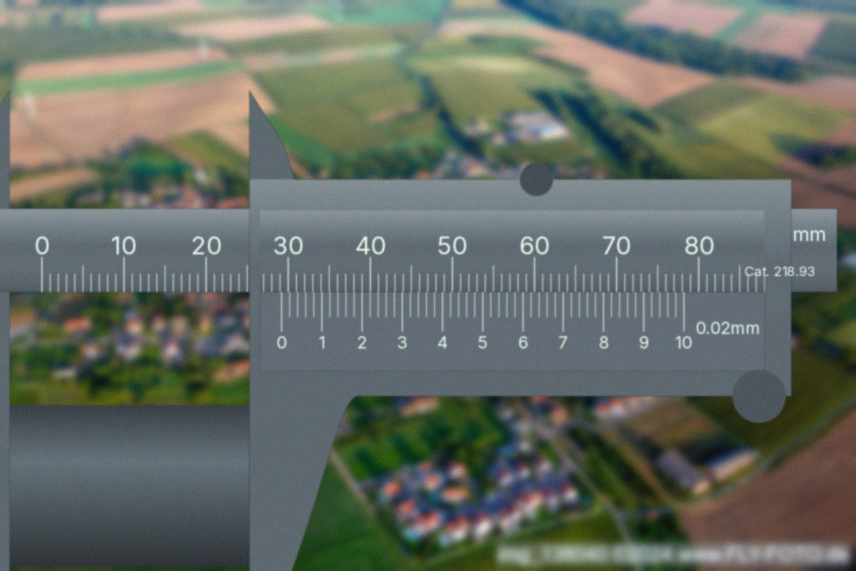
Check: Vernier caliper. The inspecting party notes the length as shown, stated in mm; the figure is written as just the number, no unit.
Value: 29.2
